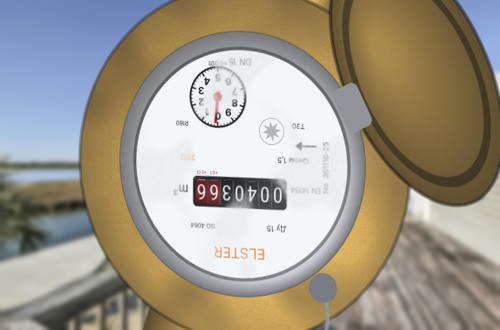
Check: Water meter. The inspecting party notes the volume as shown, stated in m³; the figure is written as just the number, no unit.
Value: 403.660
